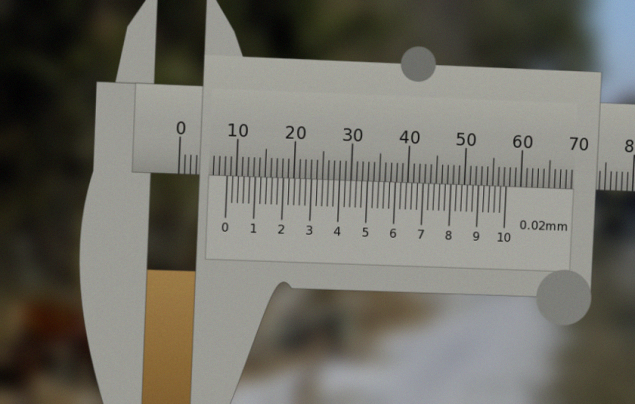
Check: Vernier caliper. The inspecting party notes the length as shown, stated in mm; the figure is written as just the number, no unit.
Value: 8.4
